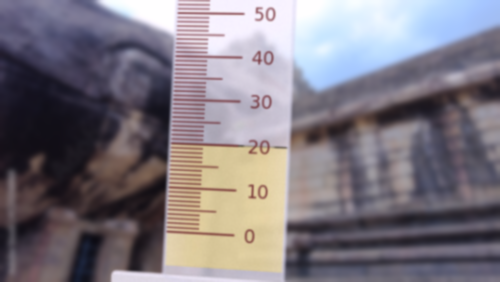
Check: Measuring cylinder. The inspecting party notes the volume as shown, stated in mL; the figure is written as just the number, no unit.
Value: 20
